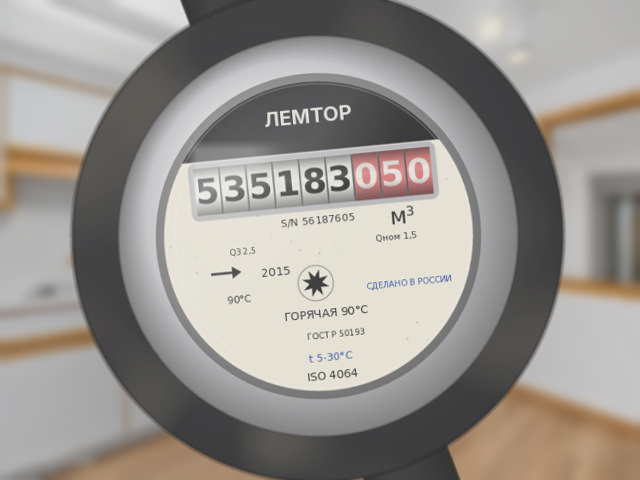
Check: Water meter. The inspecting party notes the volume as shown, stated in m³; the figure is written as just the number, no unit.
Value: 535183.050
